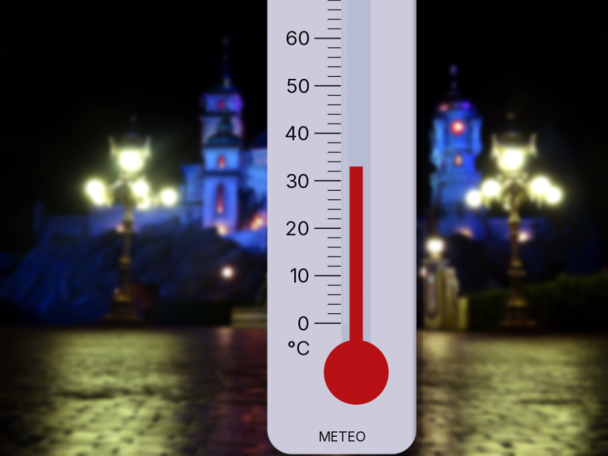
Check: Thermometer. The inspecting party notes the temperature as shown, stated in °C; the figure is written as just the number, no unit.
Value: 33
